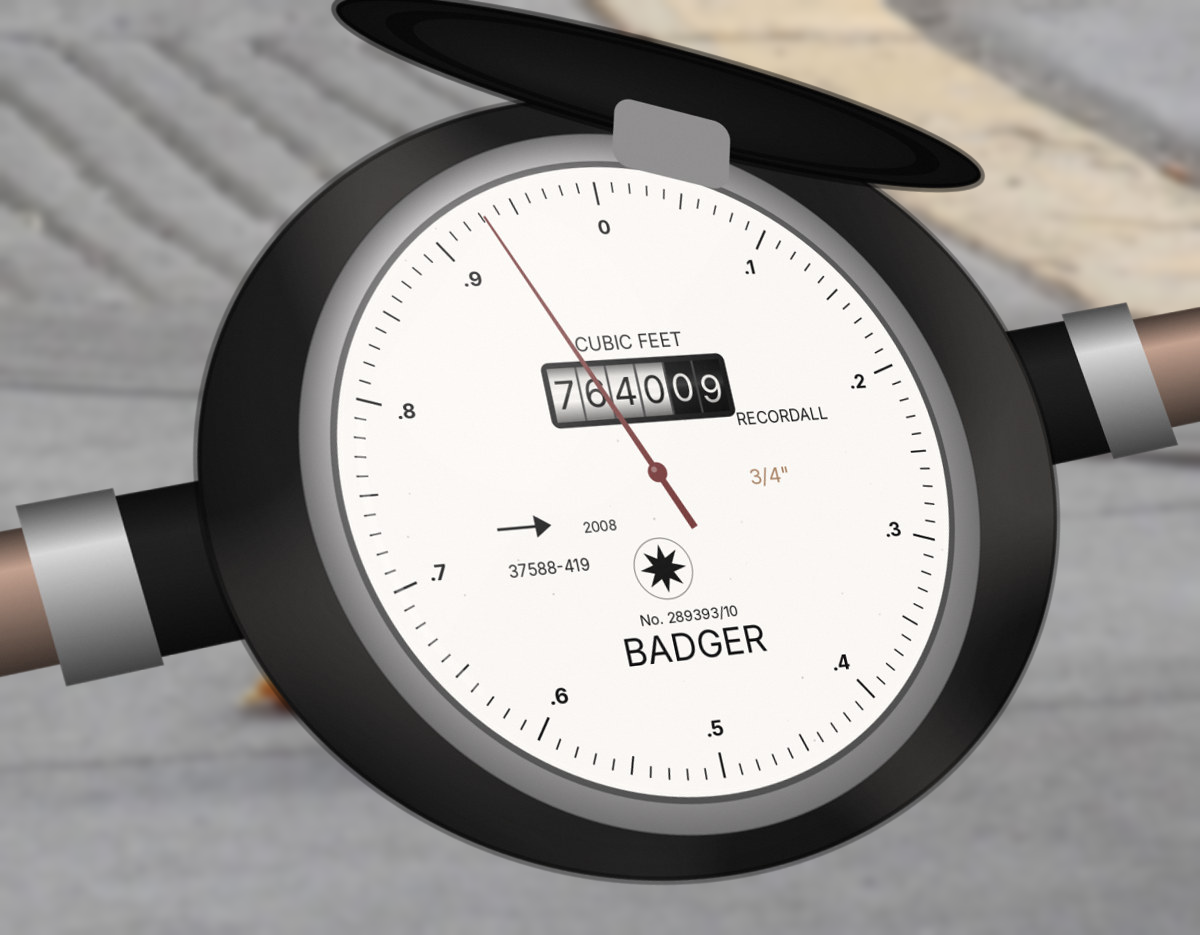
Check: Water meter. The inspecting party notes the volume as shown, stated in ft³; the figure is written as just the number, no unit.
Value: 764008.93
